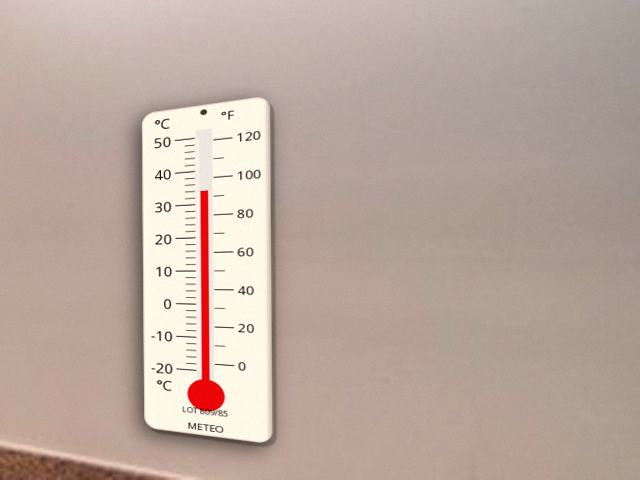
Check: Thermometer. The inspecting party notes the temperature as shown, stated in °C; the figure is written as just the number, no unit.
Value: 34
